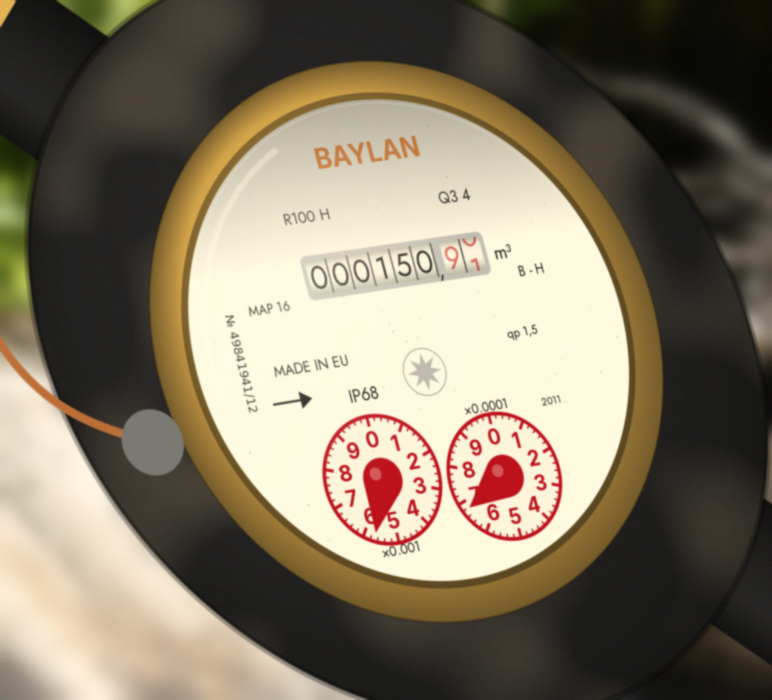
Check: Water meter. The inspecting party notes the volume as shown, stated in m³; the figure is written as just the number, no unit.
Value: 150.9056
